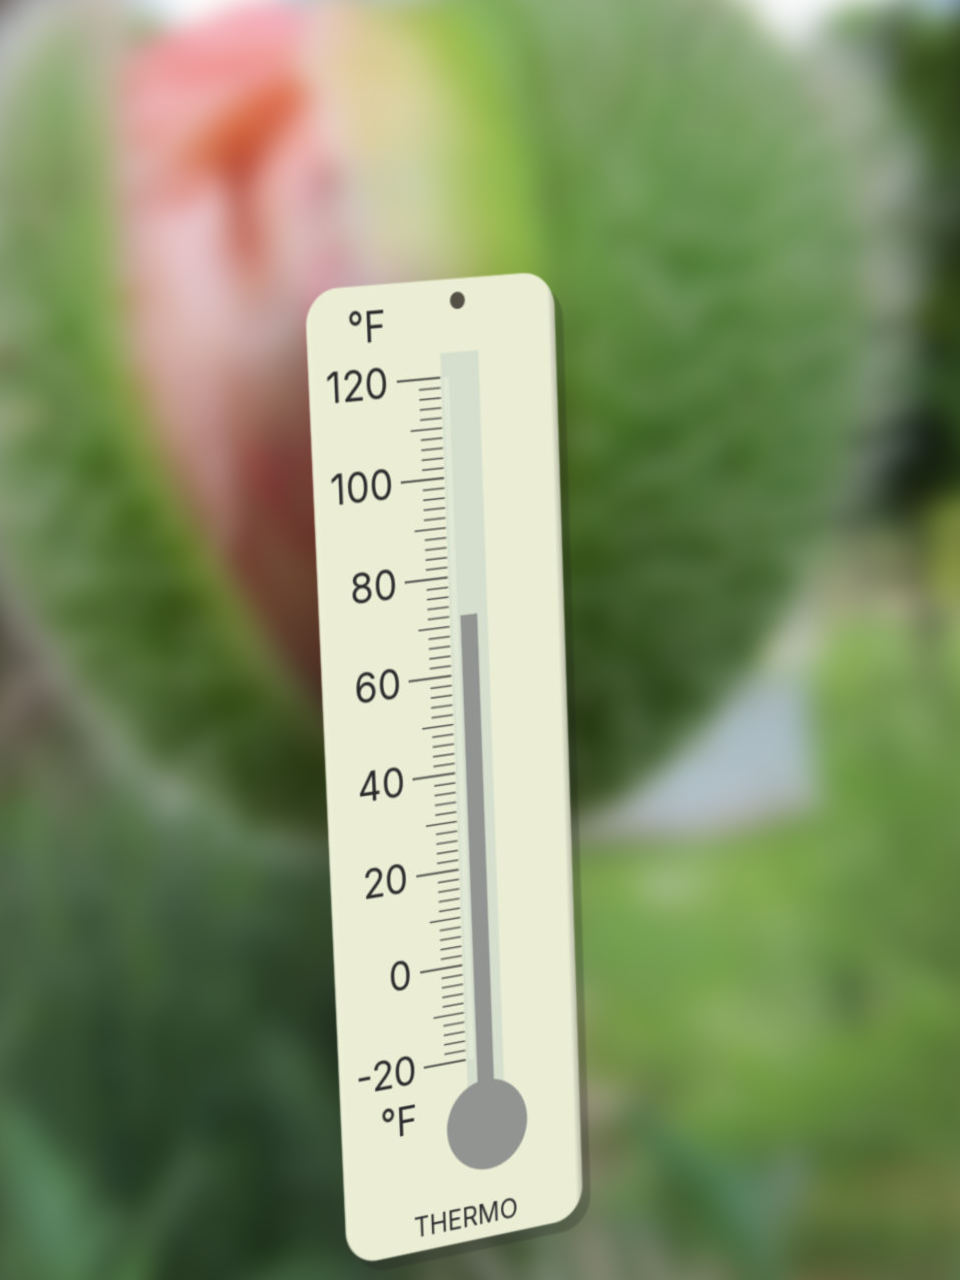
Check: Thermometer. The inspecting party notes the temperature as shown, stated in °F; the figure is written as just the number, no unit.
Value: 72
